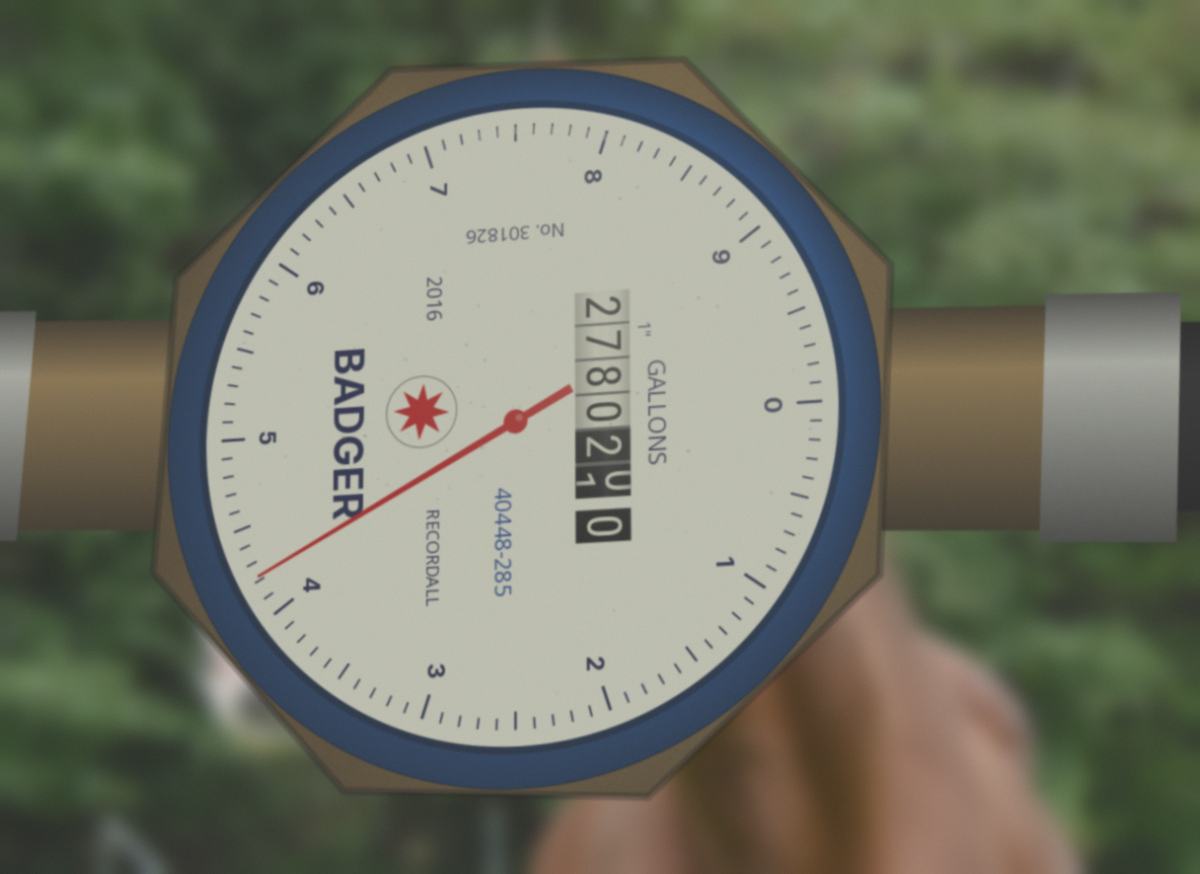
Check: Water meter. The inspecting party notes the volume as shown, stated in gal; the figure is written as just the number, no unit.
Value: 2780204.2
